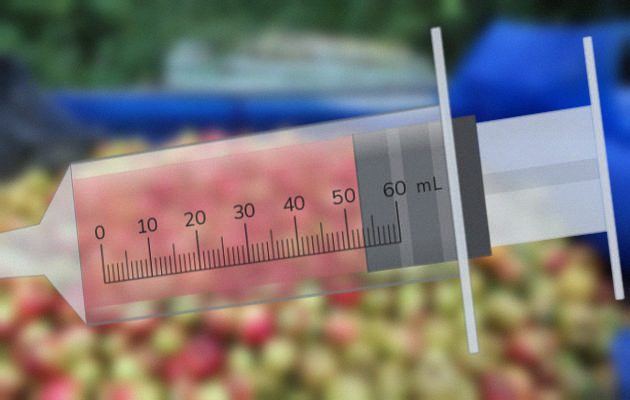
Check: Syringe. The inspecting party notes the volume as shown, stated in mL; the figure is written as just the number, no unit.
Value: 53
